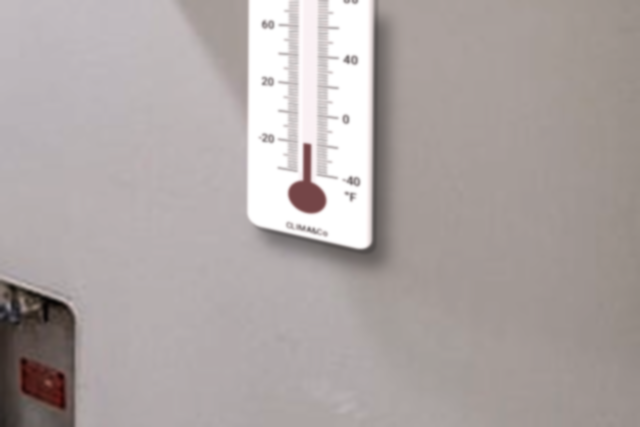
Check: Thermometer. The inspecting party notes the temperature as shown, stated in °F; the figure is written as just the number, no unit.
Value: -20
